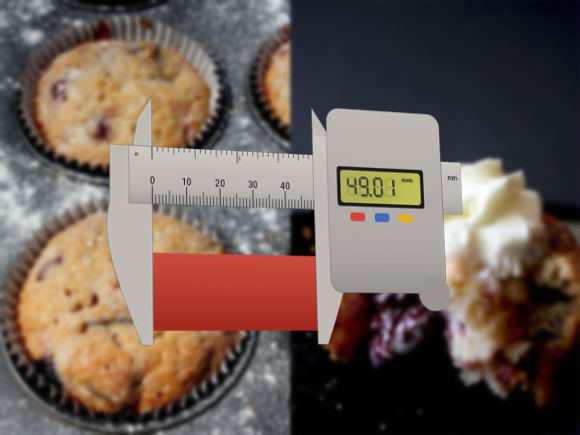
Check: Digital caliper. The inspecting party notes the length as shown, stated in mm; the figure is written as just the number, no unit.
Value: 49.01
